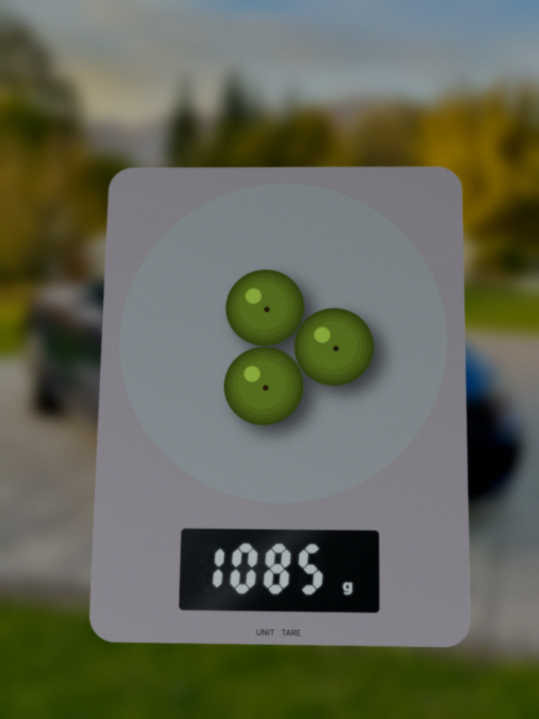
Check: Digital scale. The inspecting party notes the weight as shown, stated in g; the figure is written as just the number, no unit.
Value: 1085
